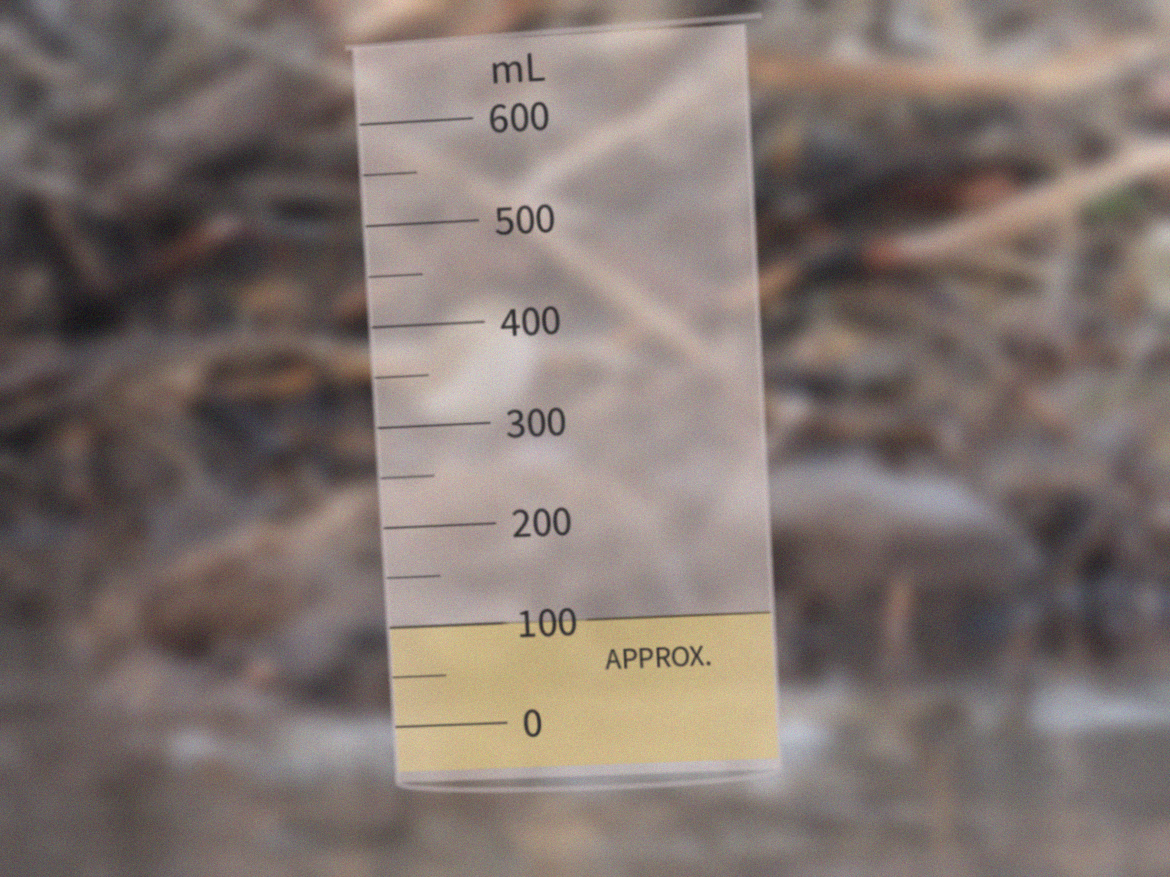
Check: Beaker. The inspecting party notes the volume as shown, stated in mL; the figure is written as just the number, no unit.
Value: 100
